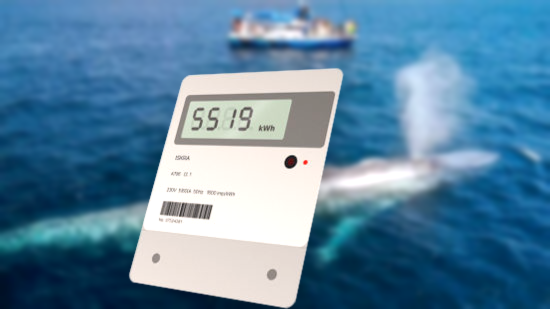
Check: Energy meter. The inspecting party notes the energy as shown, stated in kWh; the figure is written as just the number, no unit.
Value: 5519
